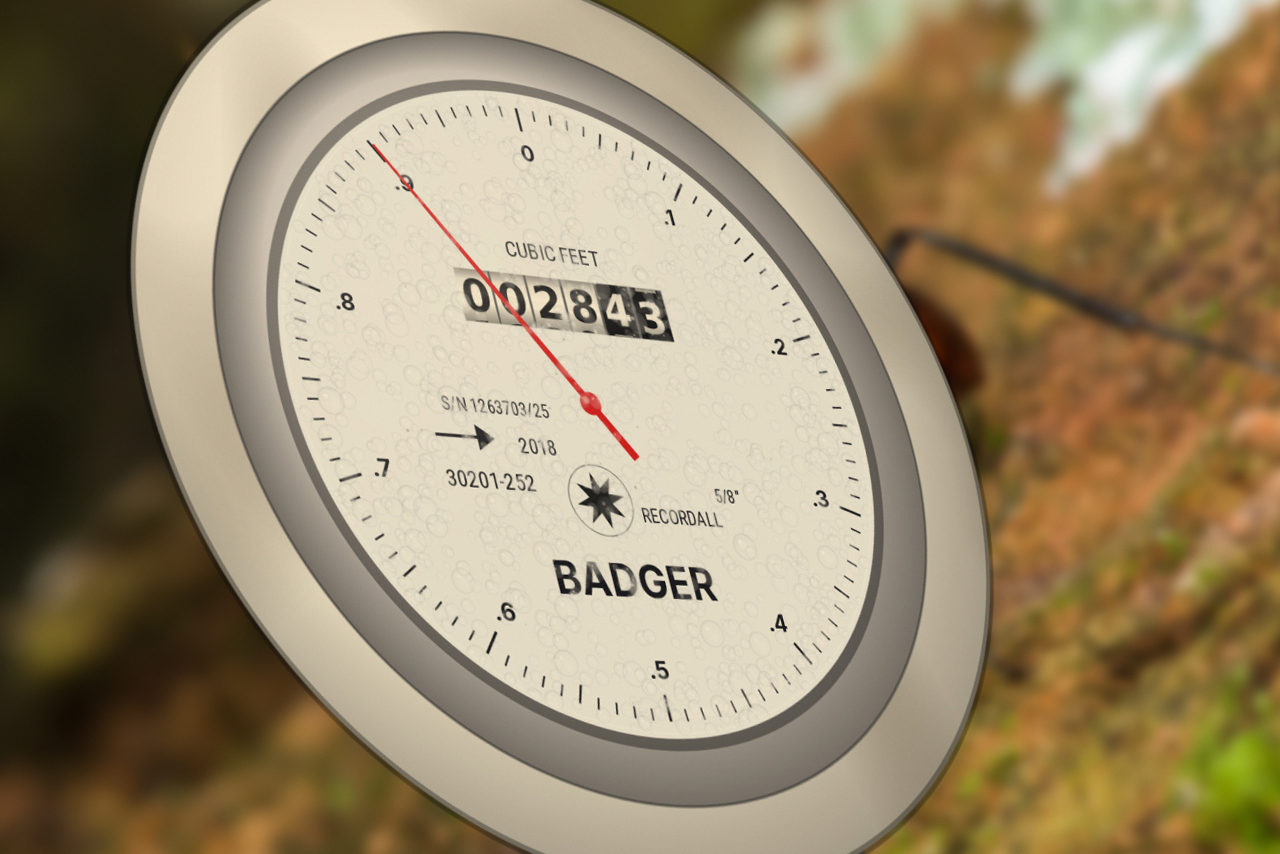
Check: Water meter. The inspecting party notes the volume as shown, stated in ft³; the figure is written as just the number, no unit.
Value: 2842.90
